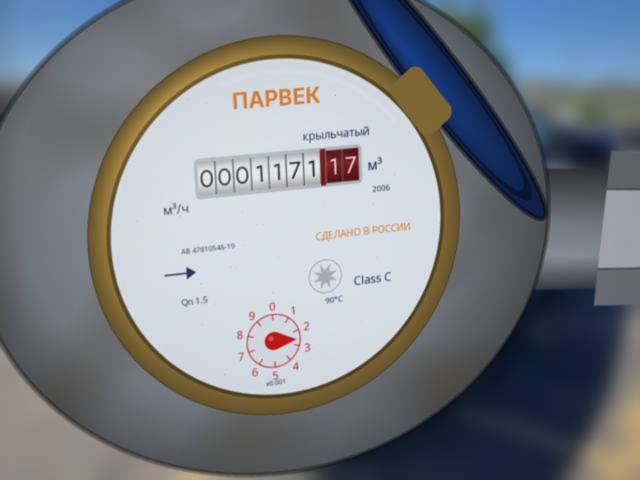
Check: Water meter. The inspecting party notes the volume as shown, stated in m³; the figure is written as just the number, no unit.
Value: 1171.172
